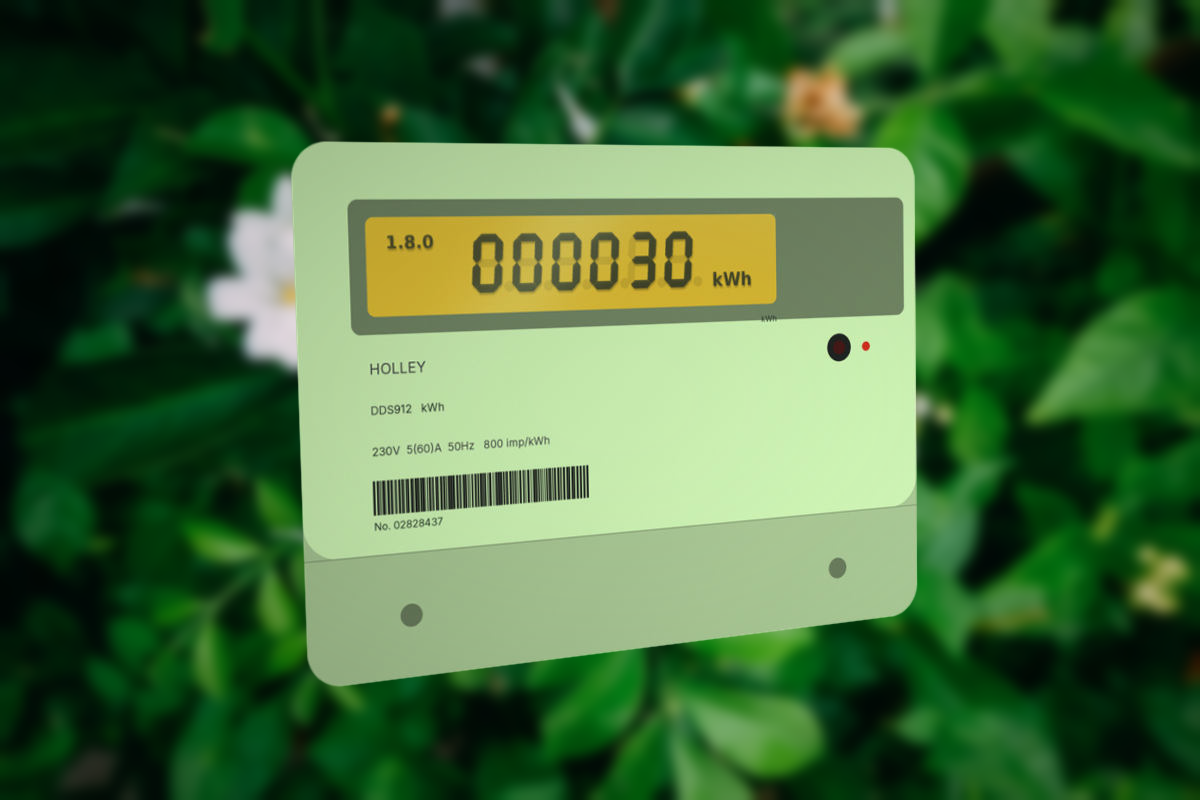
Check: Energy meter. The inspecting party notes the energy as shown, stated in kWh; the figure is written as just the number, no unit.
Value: 30
